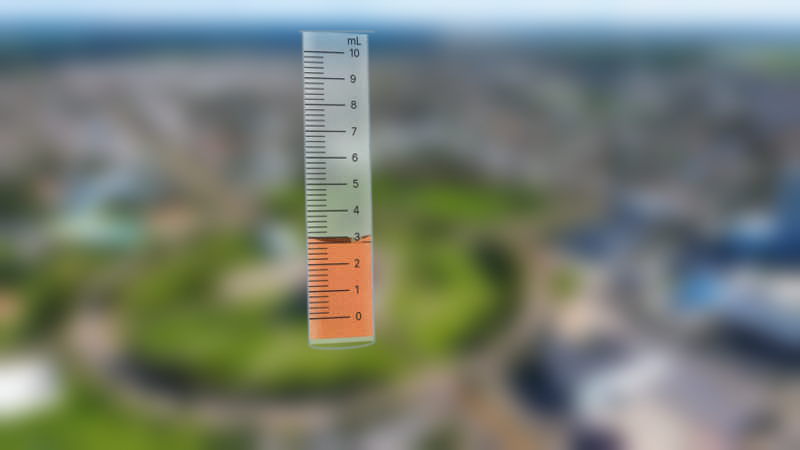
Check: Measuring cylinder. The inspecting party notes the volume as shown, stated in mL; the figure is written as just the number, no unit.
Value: 2.8
